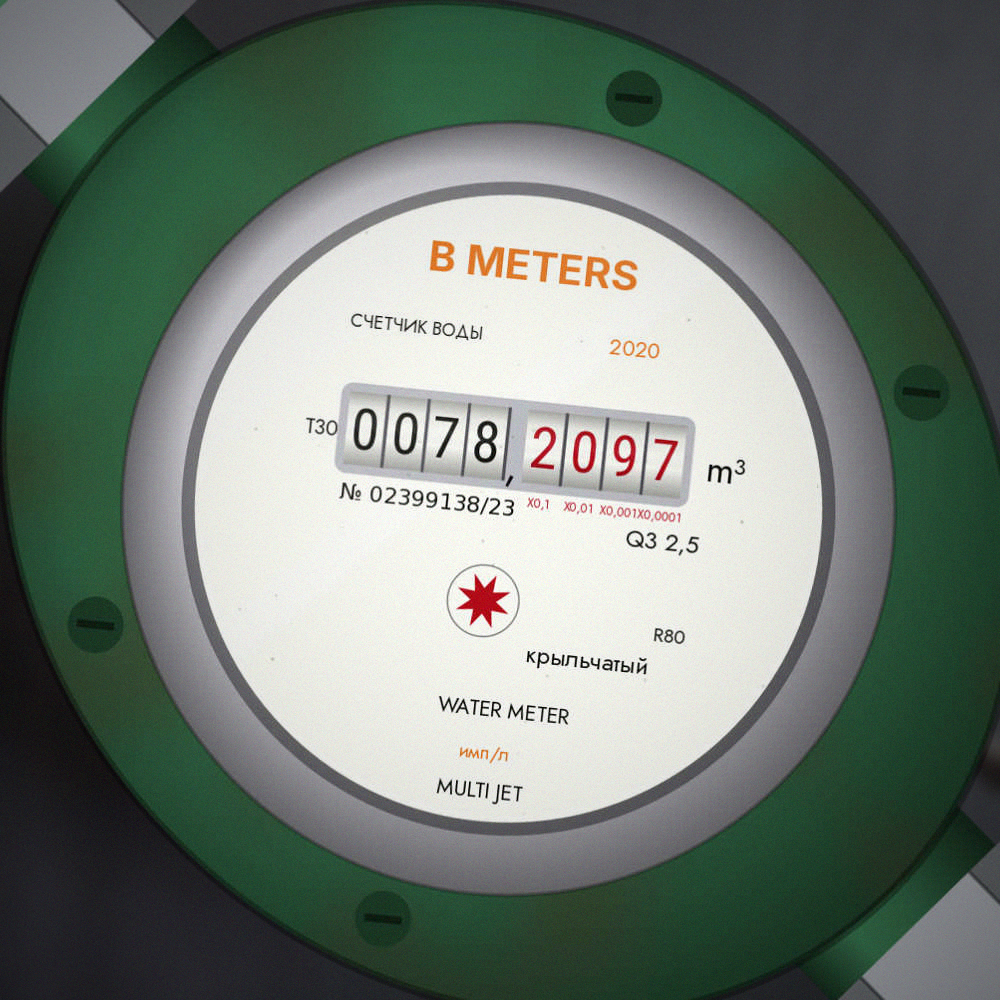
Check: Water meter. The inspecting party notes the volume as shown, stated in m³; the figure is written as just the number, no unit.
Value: 78.2097
